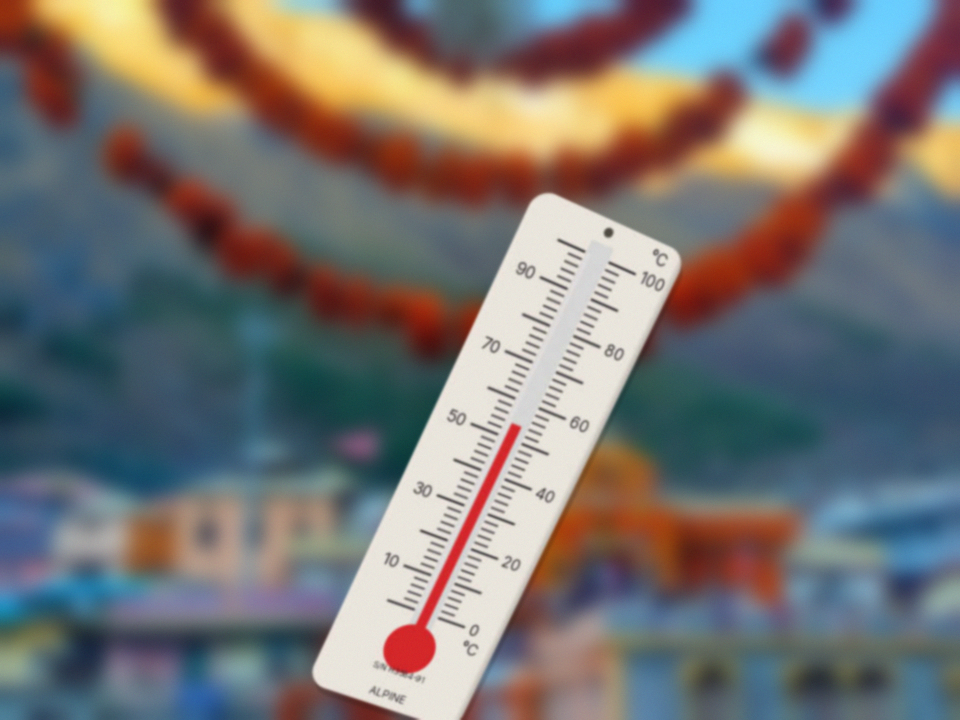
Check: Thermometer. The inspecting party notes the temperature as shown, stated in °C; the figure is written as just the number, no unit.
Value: 54
